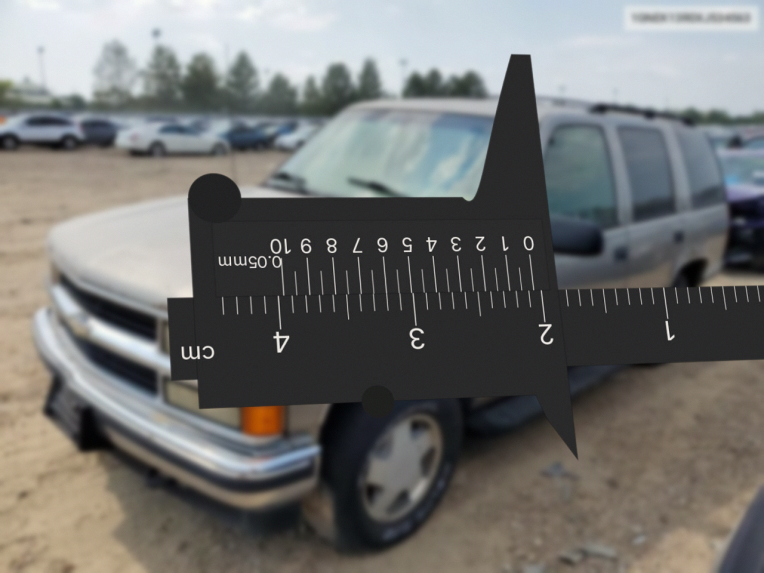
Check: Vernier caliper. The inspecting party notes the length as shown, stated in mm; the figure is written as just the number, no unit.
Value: 20.6
